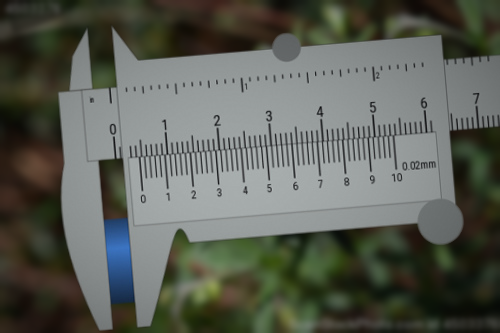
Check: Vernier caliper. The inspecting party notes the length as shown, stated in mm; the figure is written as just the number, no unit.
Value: 4.6
